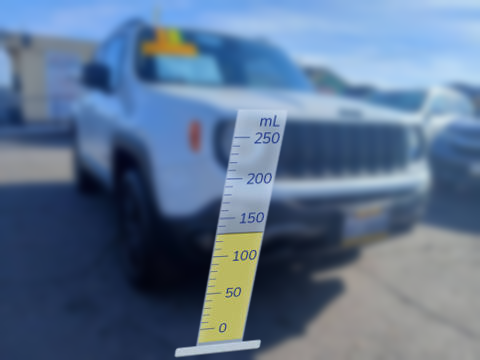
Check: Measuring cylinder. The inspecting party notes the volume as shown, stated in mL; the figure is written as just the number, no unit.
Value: 130
